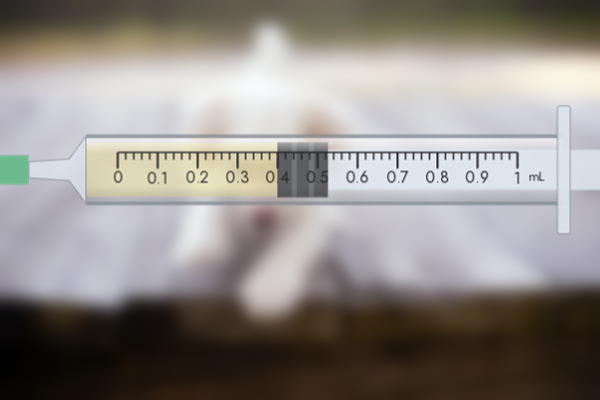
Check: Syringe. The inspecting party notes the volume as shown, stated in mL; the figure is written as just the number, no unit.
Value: 0.4
